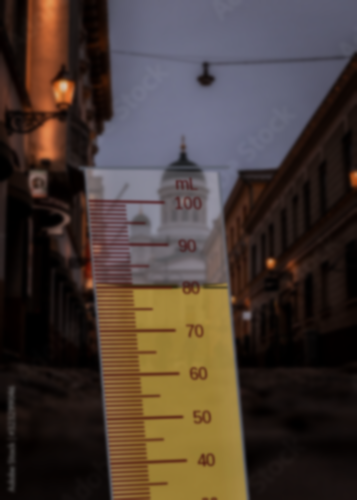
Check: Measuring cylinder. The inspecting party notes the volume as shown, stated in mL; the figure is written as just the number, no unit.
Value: 80
